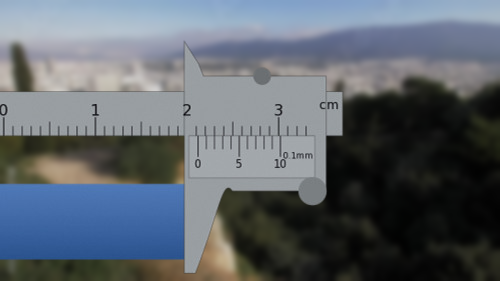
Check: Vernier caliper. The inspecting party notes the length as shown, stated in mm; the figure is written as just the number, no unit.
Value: 21.2
